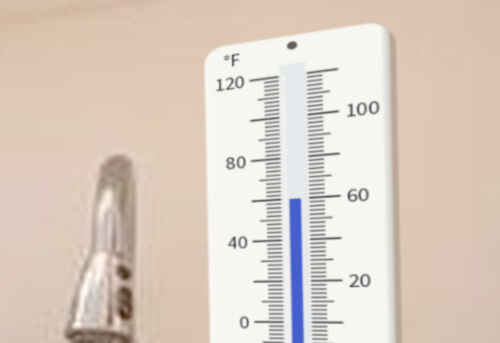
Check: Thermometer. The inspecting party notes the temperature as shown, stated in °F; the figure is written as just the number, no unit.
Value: 60
